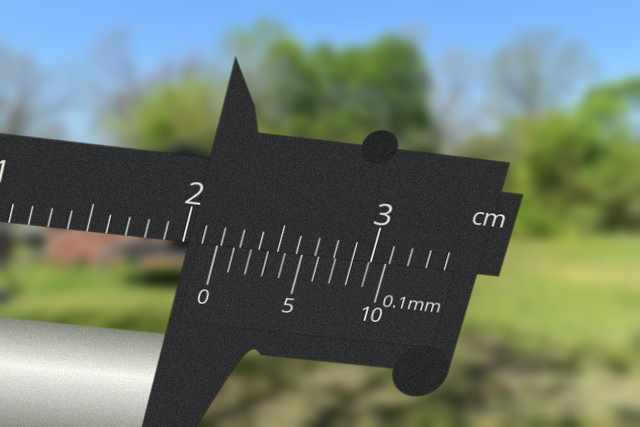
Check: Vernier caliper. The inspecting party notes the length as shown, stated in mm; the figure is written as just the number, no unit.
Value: 21.8
